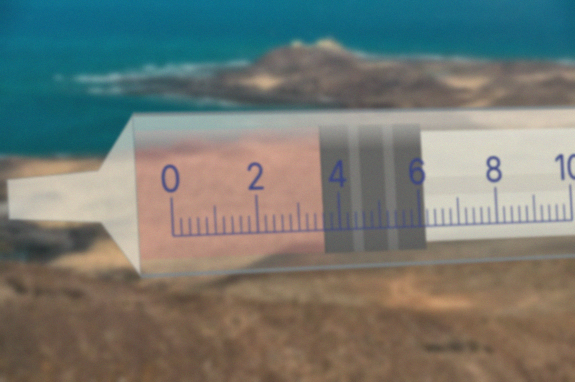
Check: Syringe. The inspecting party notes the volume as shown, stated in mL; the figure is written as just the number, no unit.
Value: 3.6
